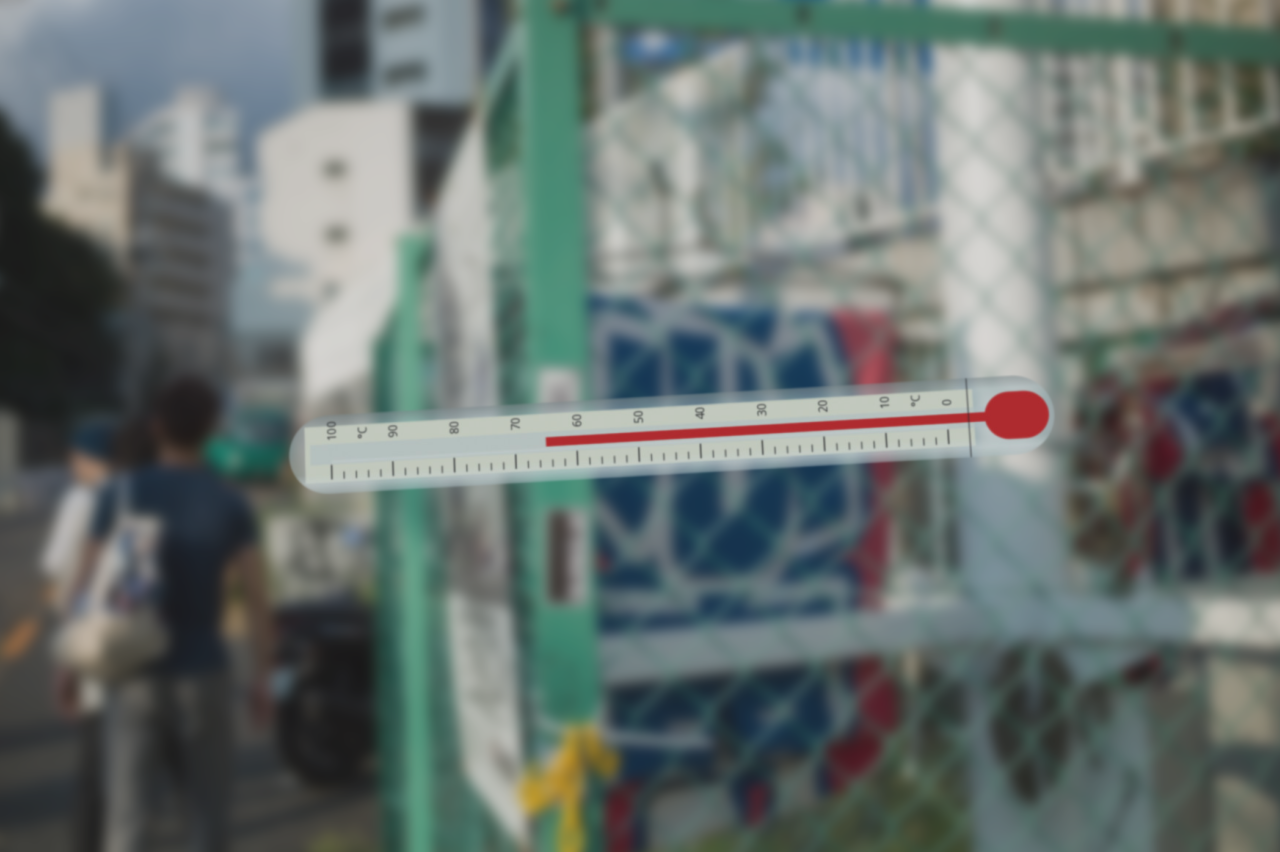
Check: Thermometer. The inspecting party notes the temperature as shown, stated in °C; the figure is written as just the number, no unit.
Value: 65
